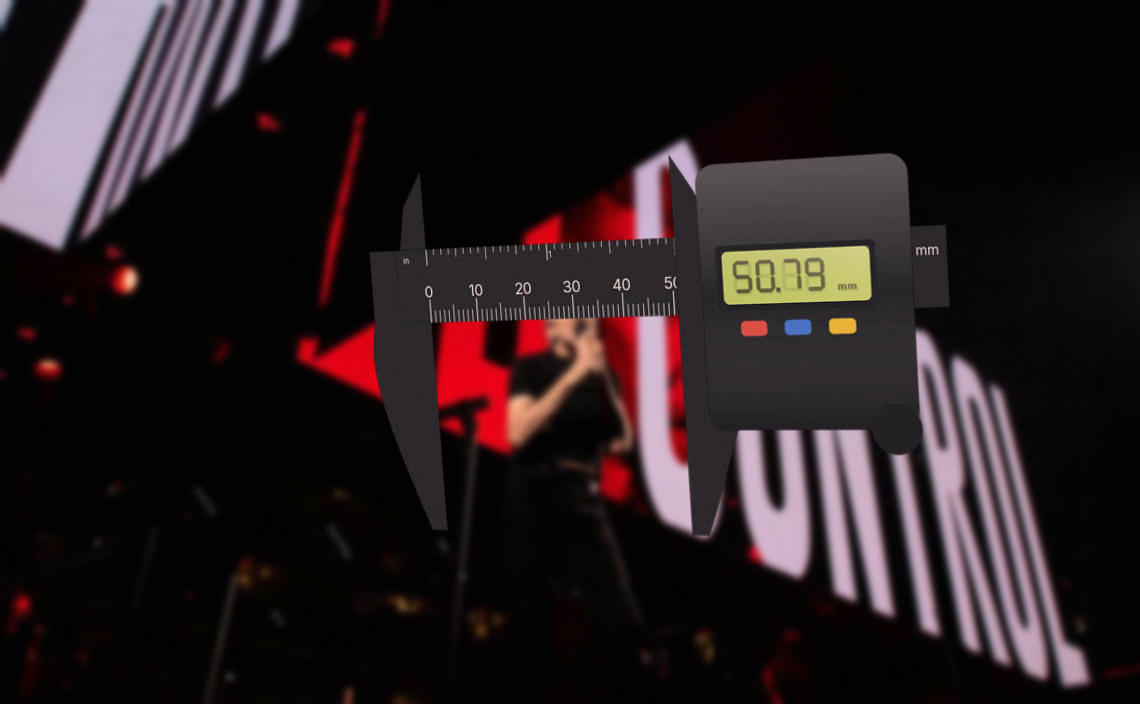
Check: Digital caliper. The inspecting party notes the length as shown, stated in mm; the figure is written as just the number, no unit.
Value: 50.79
